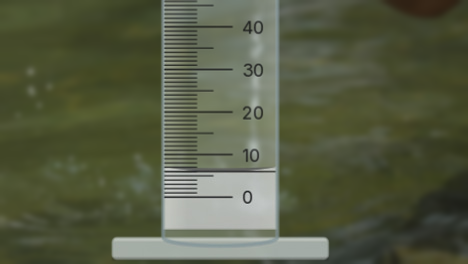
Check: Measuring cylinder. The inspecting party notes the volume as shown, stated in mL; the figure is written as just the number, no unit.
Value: 6
